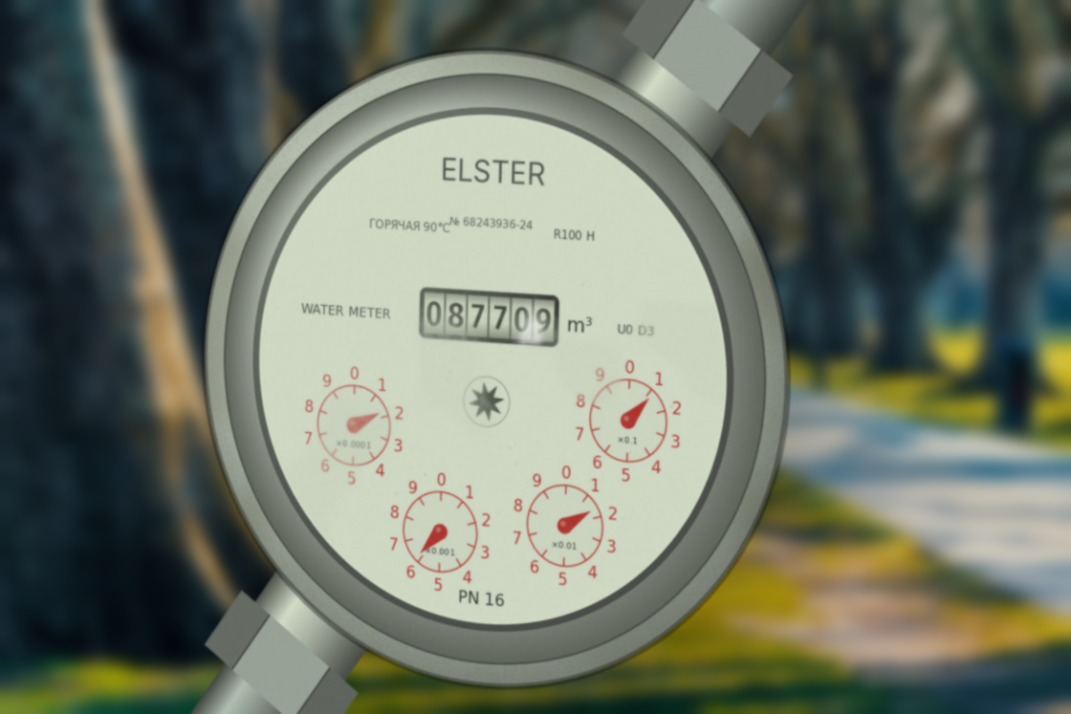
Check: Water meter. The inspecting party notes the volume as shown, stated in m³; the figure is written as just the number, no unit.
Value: 87709.1161
